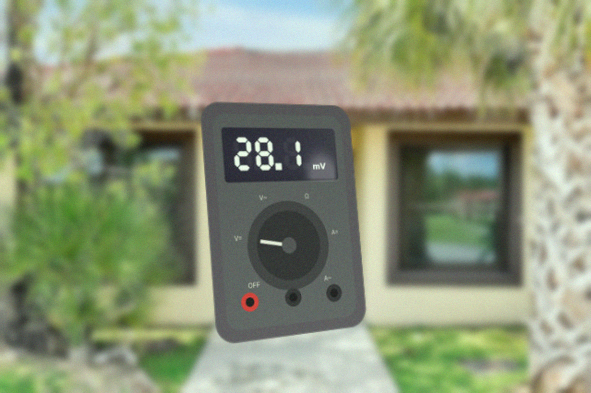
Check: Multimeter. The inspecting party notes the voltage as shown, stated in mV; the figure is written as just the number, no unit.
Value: 28.1
